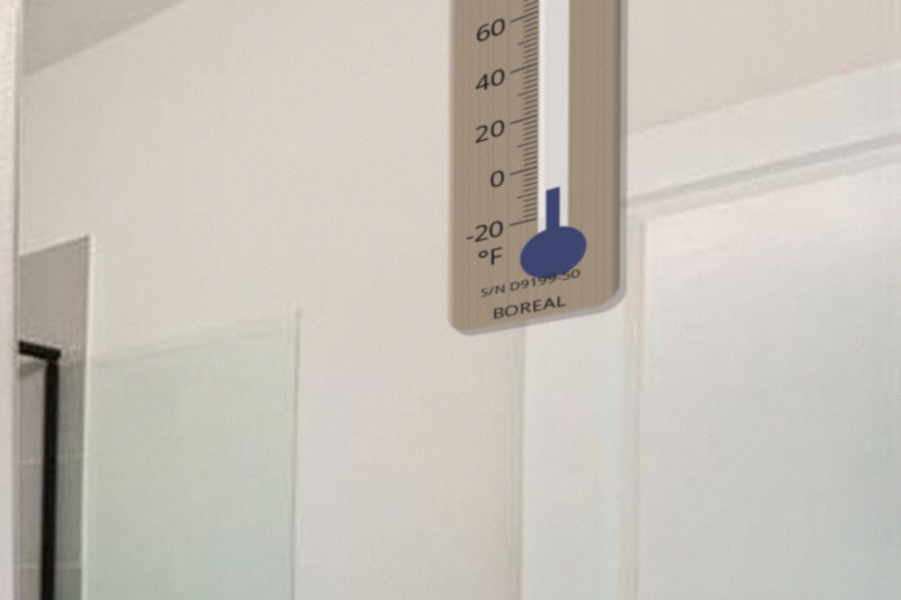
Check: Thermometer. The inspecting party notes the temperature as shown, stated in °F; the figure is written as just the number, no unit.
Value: -10
